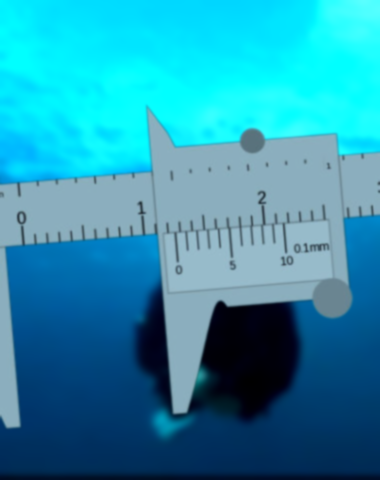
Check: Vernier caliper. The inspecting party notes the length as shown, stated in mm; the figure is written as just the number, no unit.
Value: 12.6
